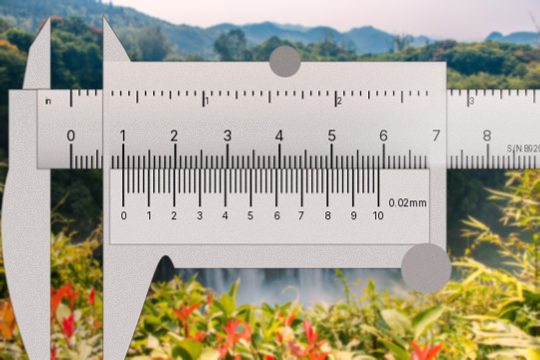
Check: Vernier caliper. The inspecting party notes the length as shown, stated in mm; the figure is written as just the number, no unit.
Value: 10.0
